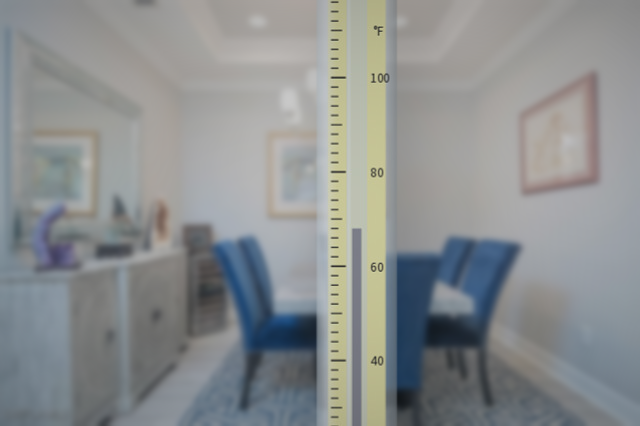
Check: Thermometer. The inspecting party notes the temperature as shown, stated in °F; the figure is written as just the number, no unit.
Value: 68
